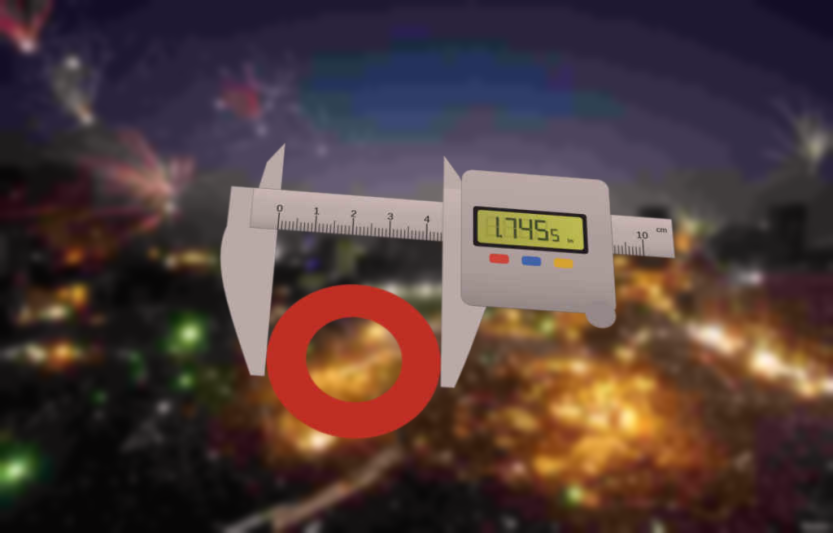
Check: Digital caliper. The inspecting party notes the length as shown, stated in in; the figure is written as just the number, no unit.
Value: 1.7455
